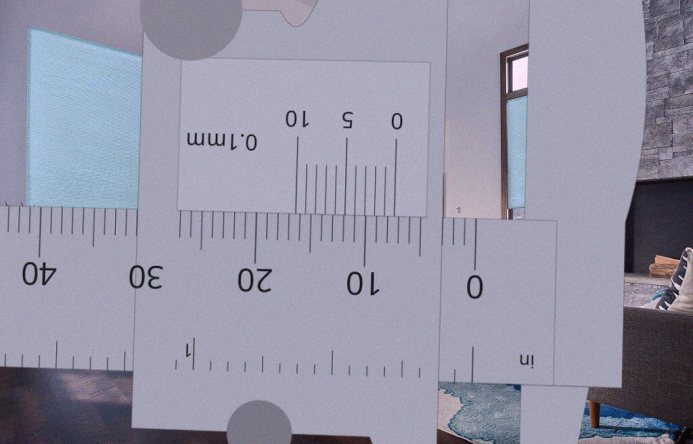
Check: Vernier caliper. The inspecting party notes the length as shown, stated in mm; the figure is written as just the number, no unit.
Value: 7.4
